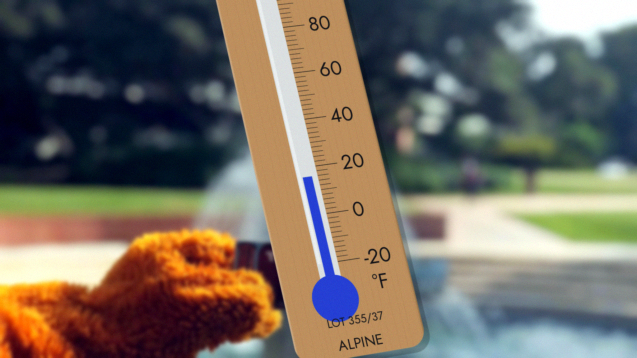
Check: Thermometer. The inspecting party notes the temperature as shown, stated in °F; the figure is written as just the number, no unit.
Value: 16
